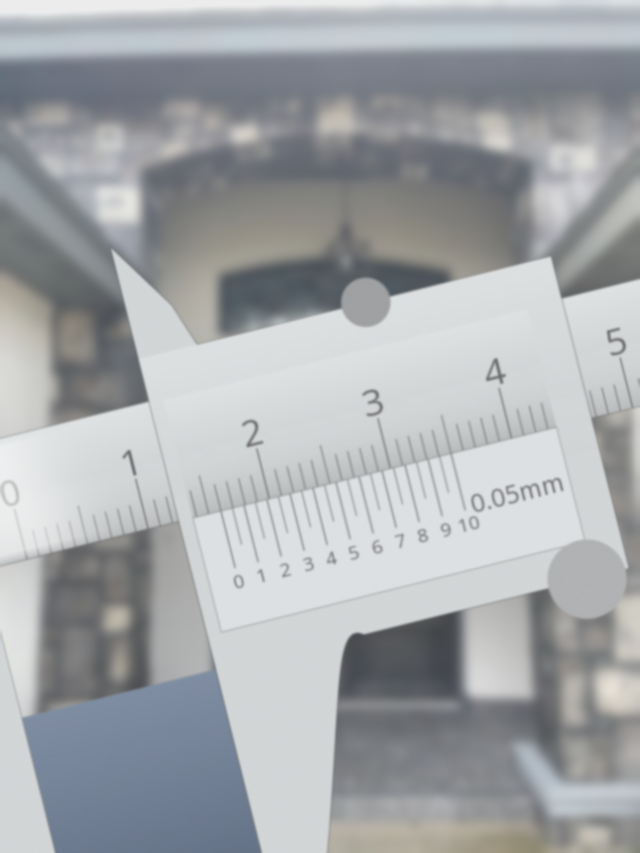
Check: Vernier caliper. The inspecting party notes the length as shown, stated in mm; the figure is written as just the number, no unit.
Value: 16.0
